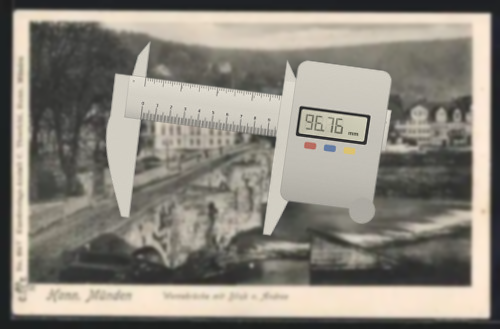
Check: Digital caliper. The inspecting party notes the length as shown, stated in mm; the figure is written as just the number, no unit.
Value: 96.76
